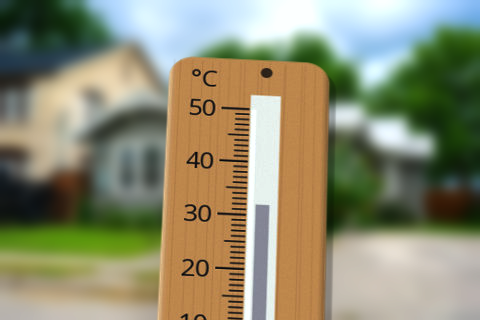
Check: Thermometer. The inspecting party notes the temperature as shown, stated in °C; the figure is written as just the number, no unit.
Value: 32
